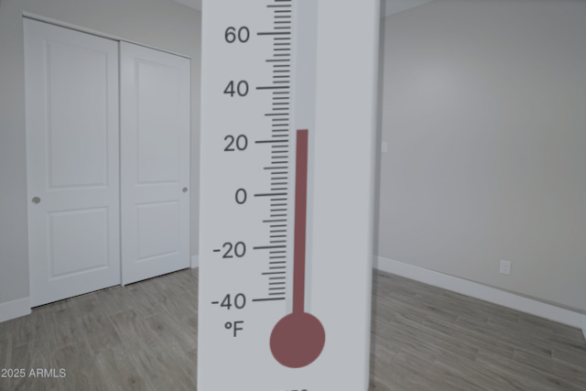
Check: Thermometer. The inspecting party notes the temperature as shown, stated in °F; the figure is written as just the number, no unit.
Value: 24
